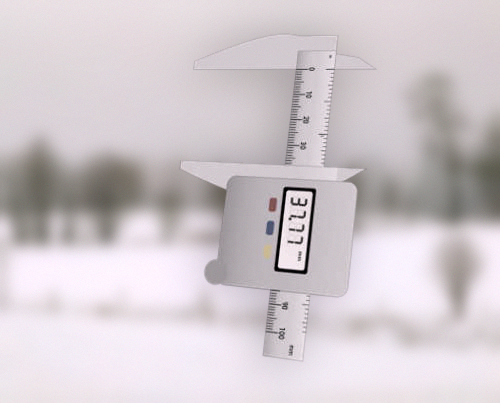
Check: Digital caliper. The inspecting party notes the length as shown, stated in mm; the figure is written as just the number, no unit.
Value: 37.77
